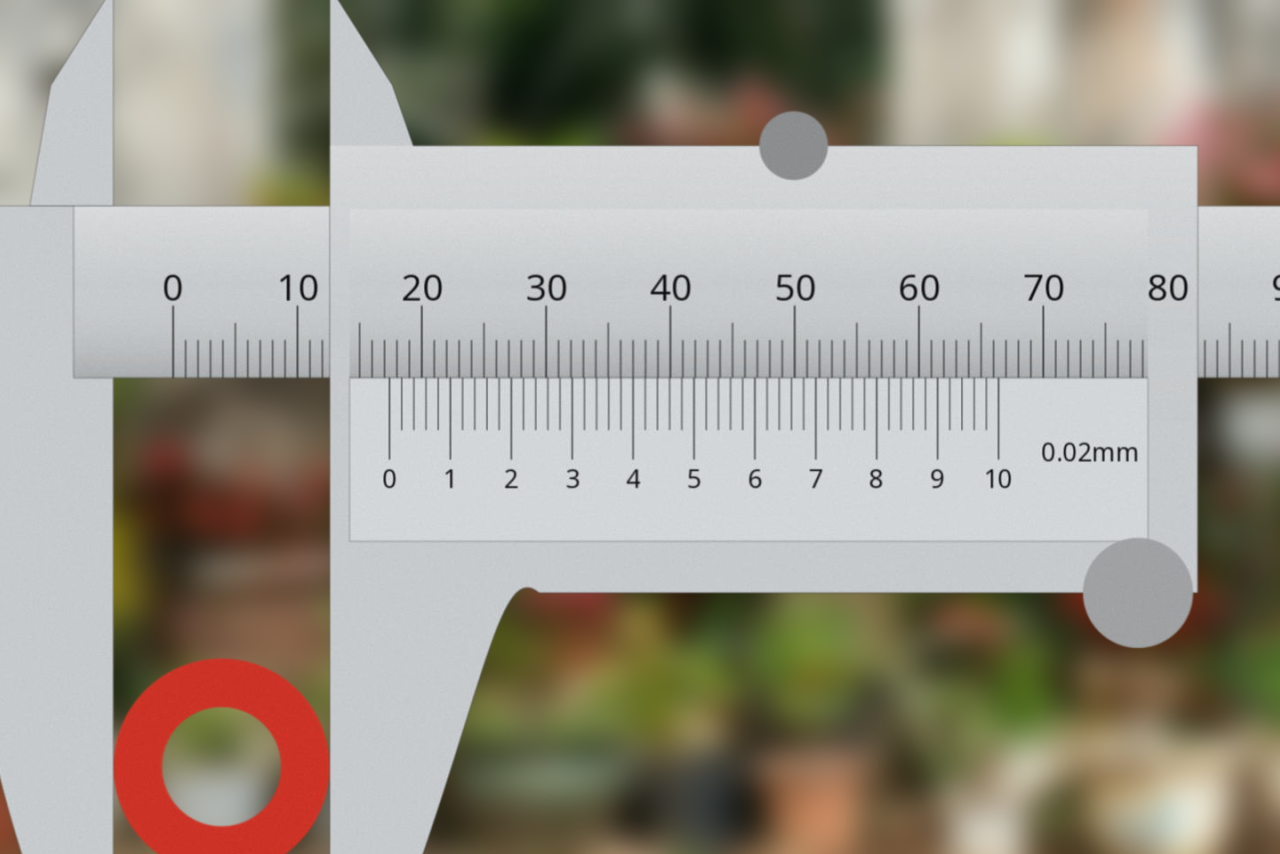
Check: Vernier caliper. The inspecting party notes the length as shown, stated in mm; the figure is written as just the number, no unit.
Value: 17.4
